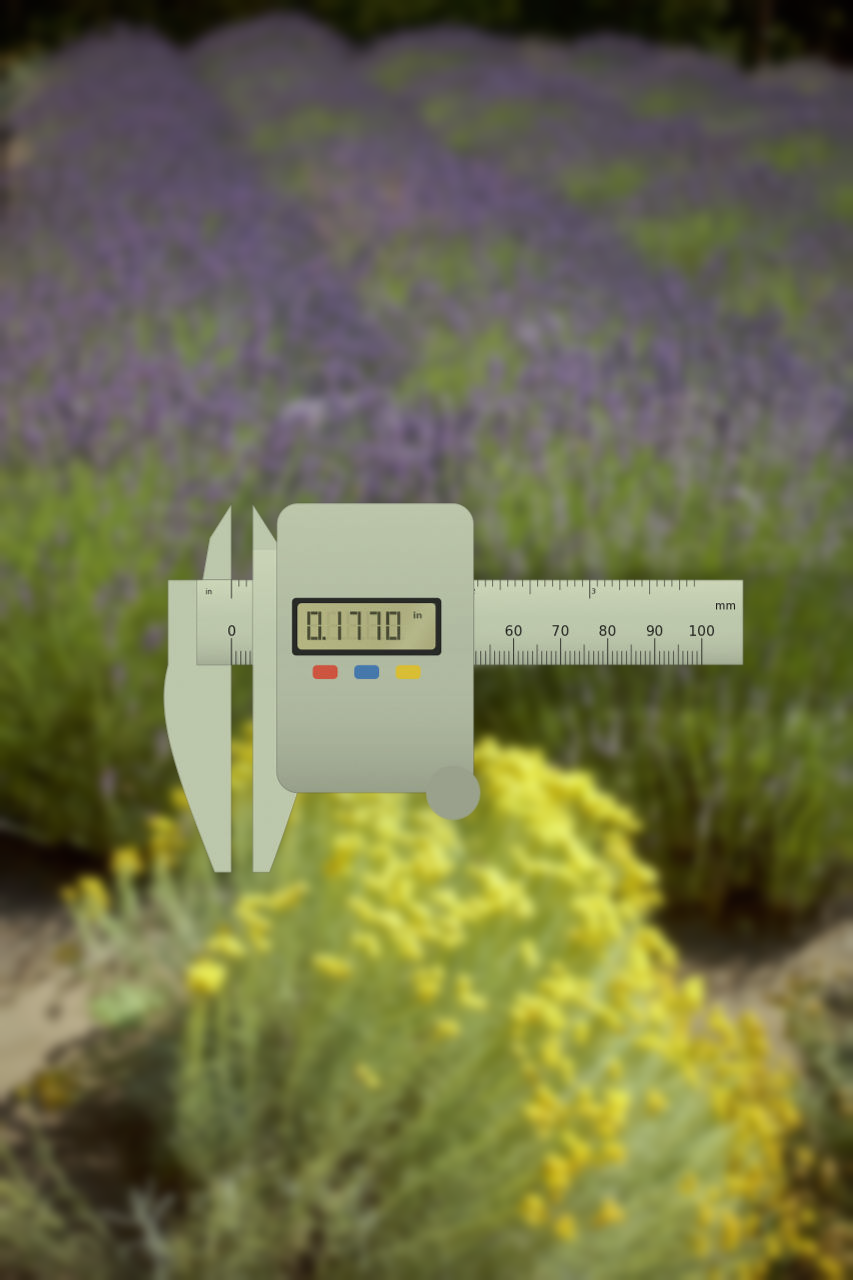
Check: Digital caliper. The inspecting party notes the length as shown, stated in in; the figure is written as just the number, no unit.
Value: 0.1770
